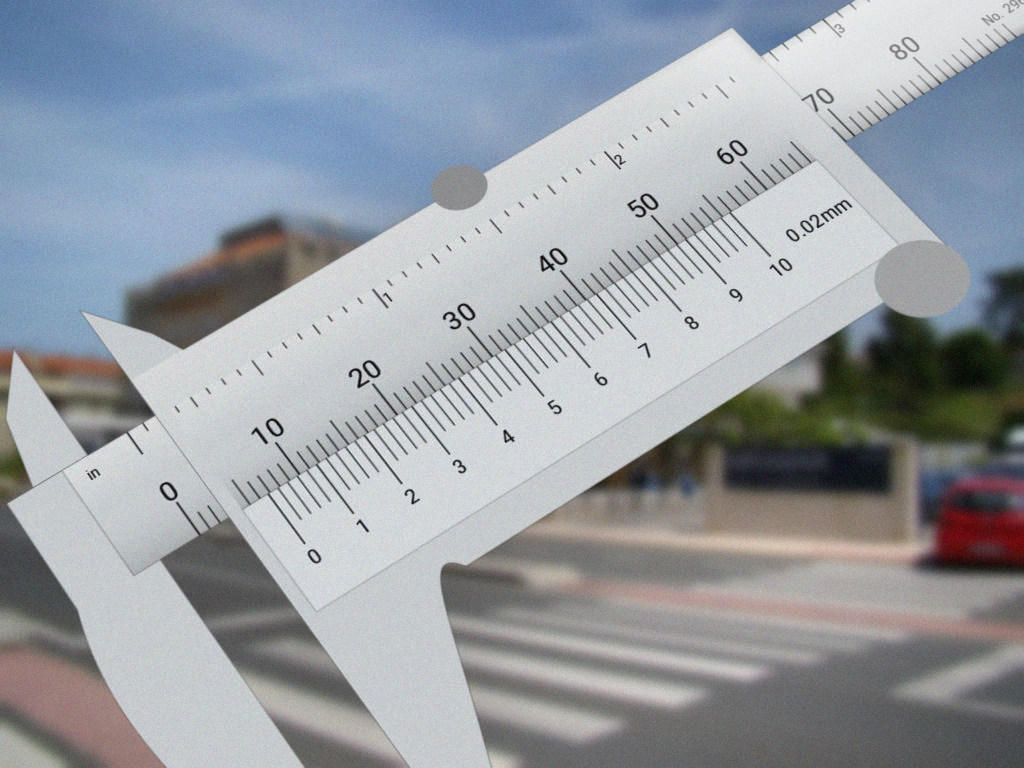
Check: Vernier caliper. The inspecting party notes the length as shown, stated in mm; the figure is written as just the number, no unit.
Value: 6.8
